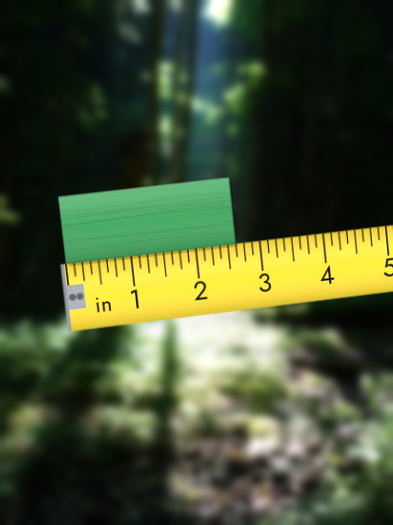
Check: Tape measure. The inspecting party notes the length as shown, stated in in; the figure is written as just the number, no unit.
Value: 2.625
